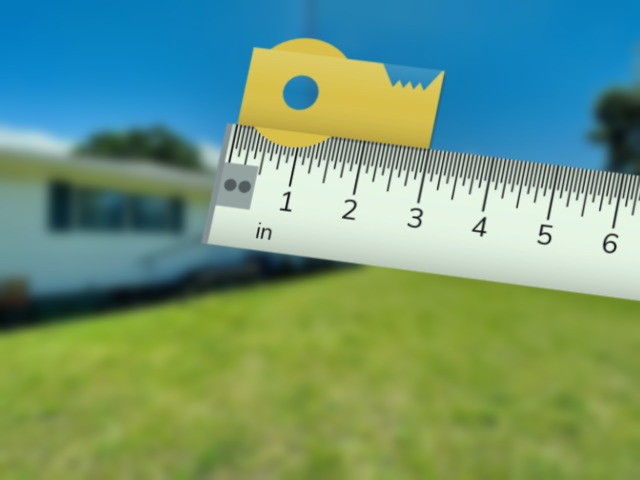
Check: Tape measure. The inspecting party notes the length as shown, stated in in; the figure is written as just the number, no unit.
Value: 3
